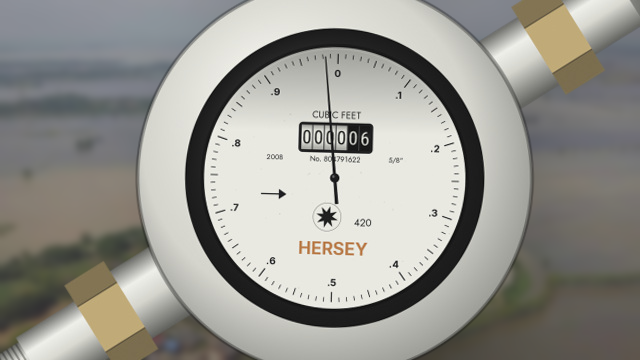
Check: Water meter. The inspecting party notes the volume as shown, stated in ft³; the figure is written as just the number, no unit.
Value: 5.98
